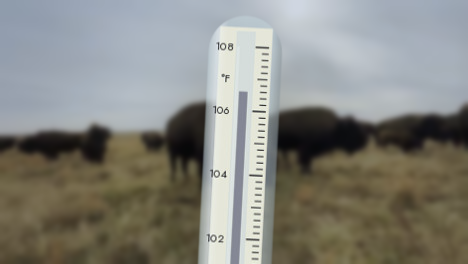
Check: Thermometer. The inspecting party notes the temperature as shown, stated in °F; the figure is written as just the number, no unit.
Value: 106.6
